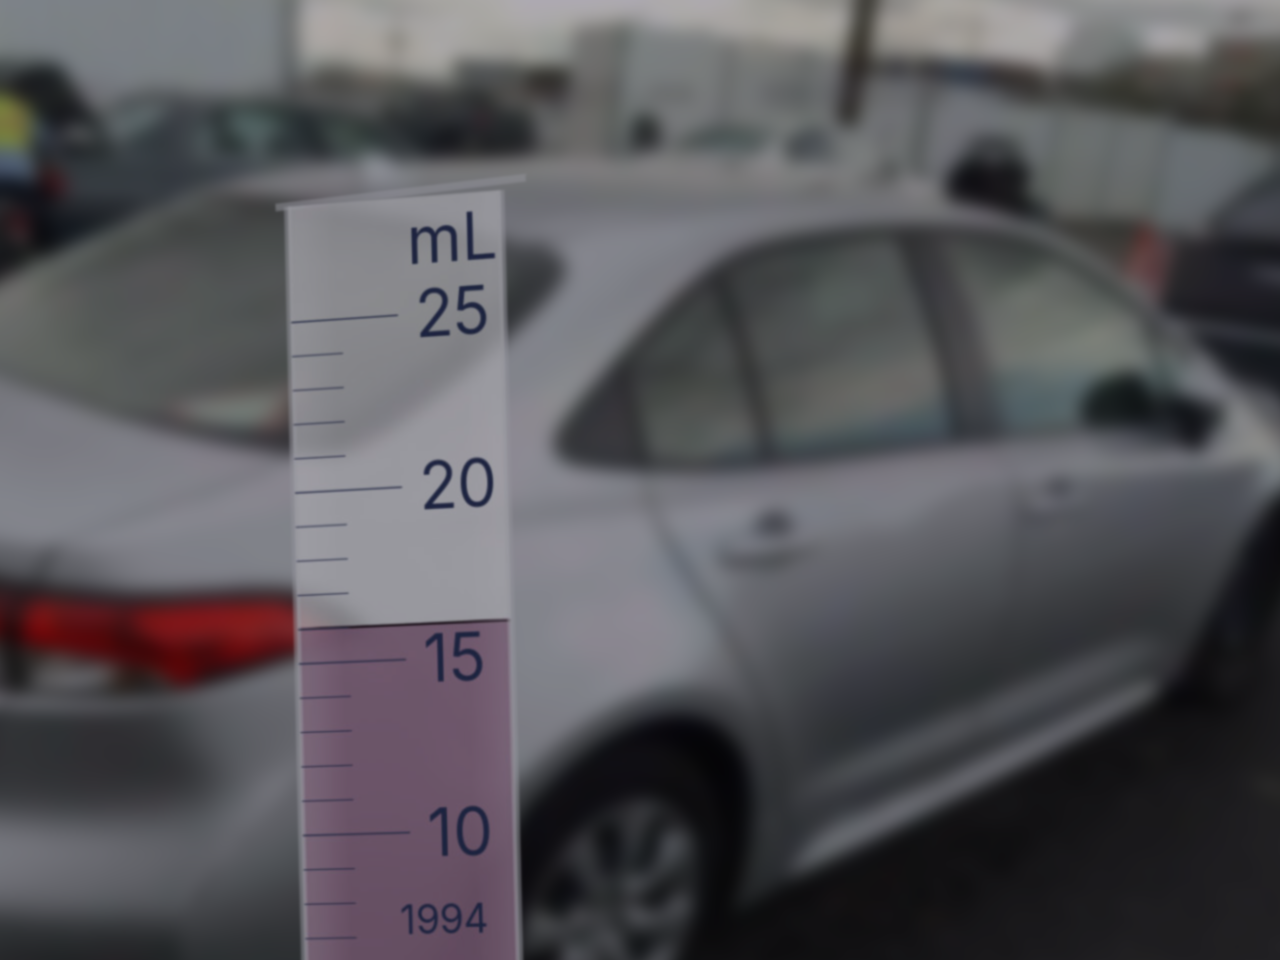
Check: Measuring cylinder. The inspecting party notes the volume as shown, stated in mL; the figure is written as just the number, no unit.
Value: 16
